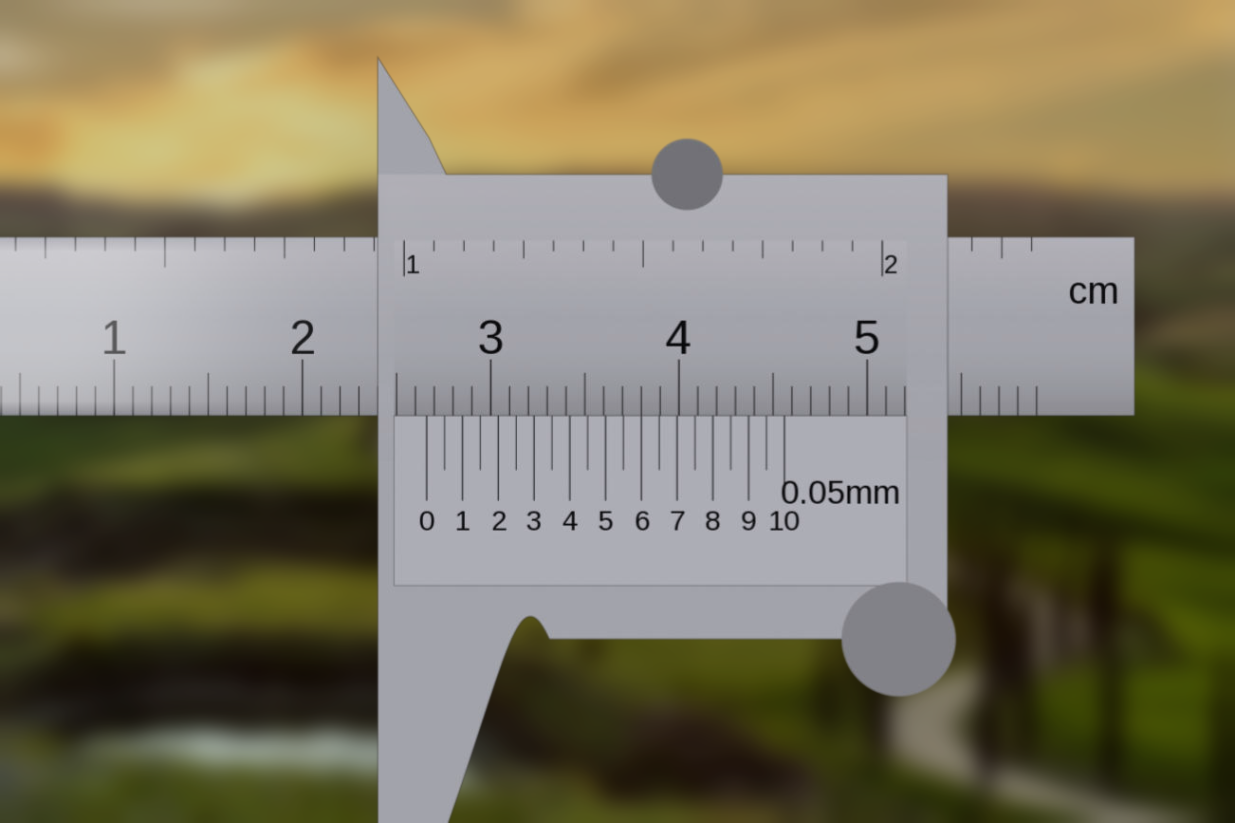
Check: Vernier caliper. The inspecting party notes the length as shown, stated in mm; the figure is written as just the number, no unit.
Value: 26.6
